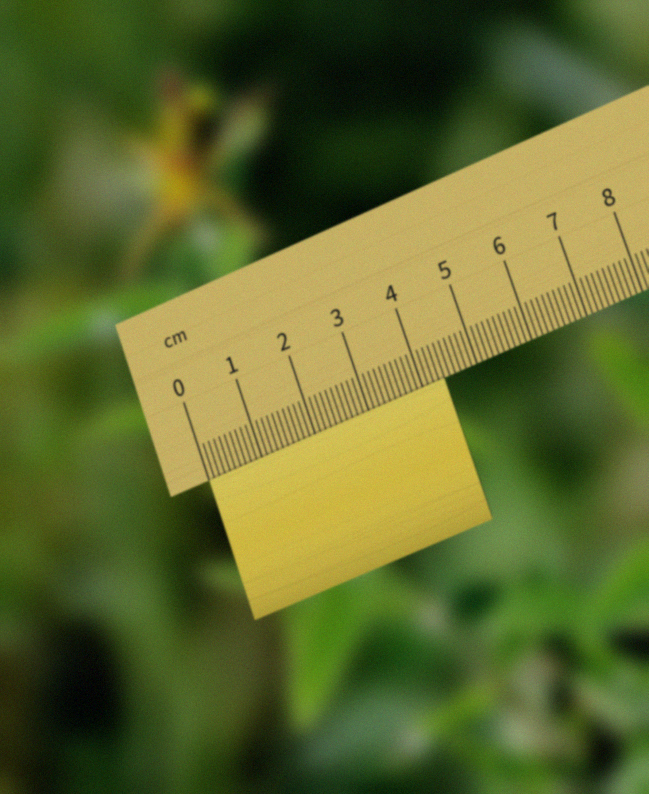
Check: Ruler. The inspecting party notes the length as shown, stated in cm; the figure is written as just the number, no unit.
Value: 4.4
